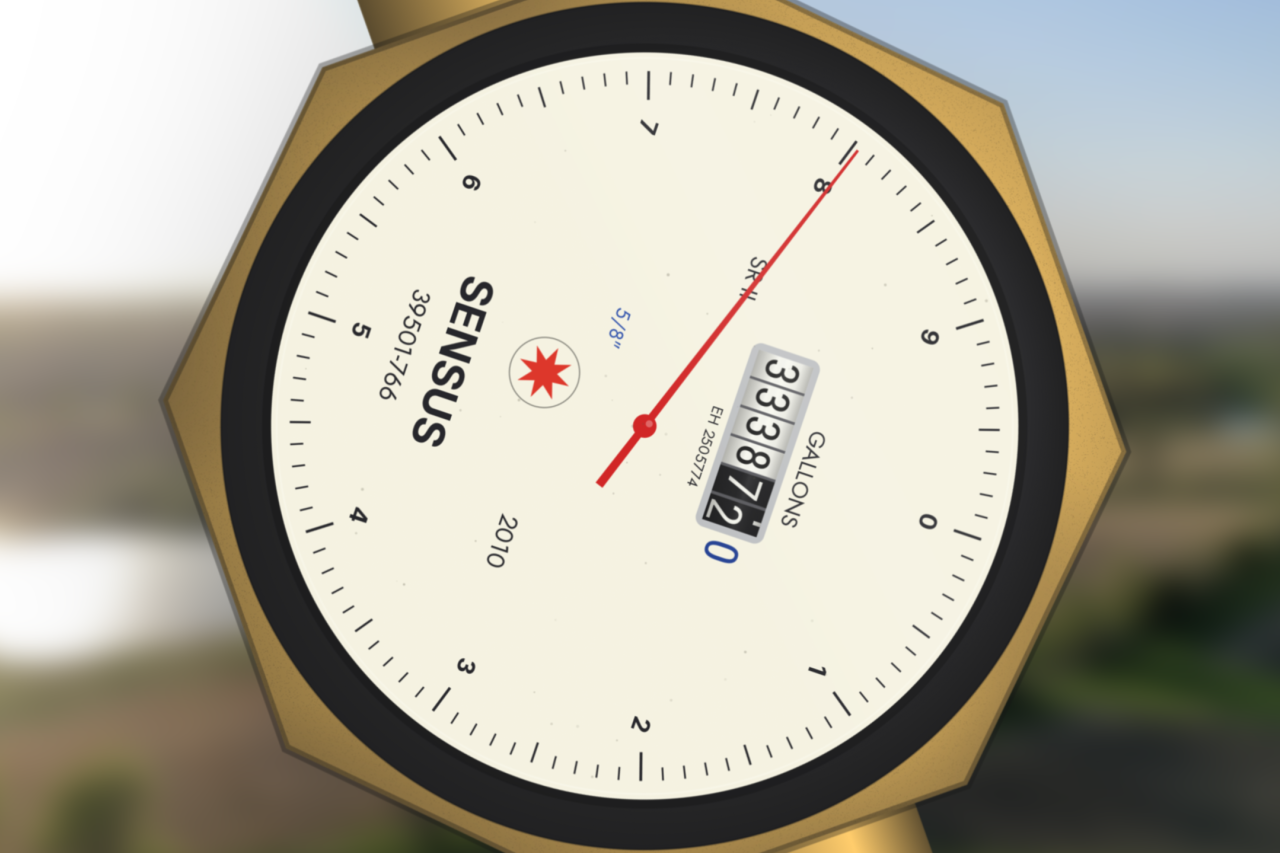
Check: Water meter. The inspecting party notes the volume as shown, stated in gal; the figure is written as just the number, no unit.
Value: 3338718.0
